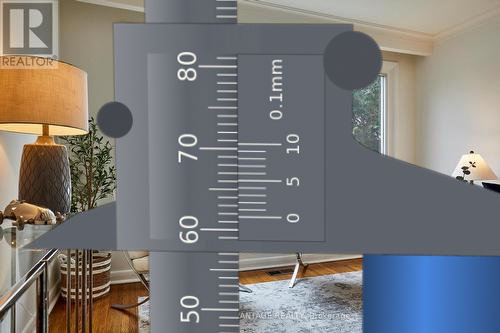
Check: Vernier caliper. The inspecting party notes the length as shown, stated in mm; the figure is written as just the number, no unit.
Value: 61.6
